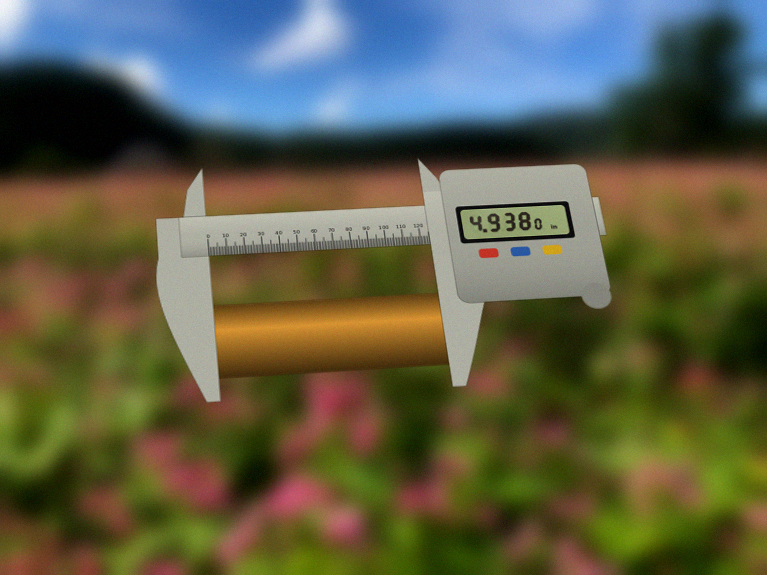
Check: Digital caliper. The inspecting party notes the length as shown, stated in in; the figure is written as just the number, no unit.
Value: 4.9380
